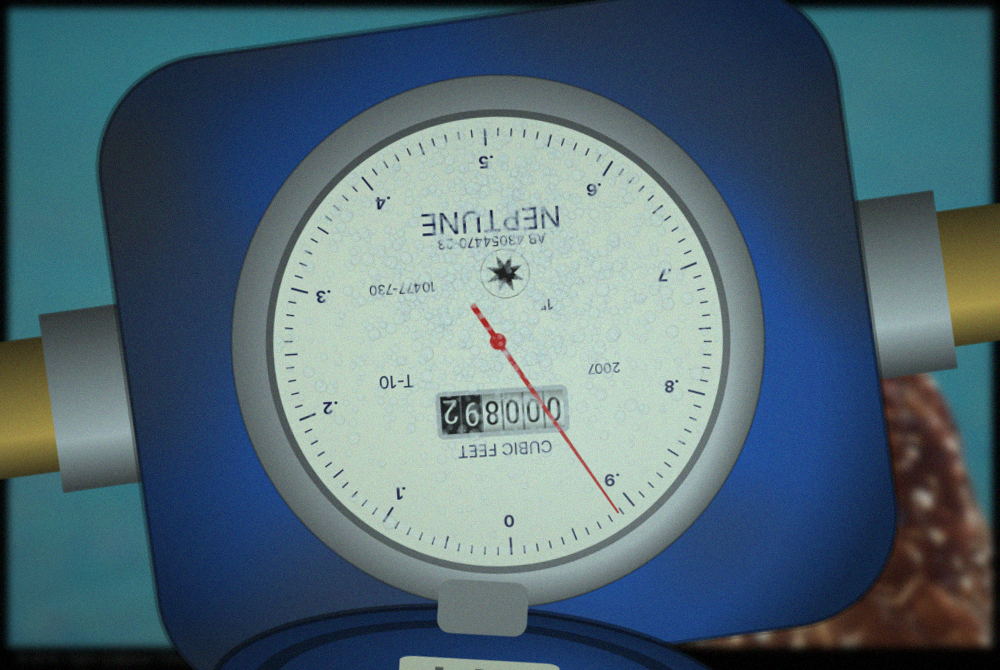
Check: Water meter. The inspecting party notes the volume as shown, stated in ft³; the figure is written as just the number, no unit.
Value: 891.91
